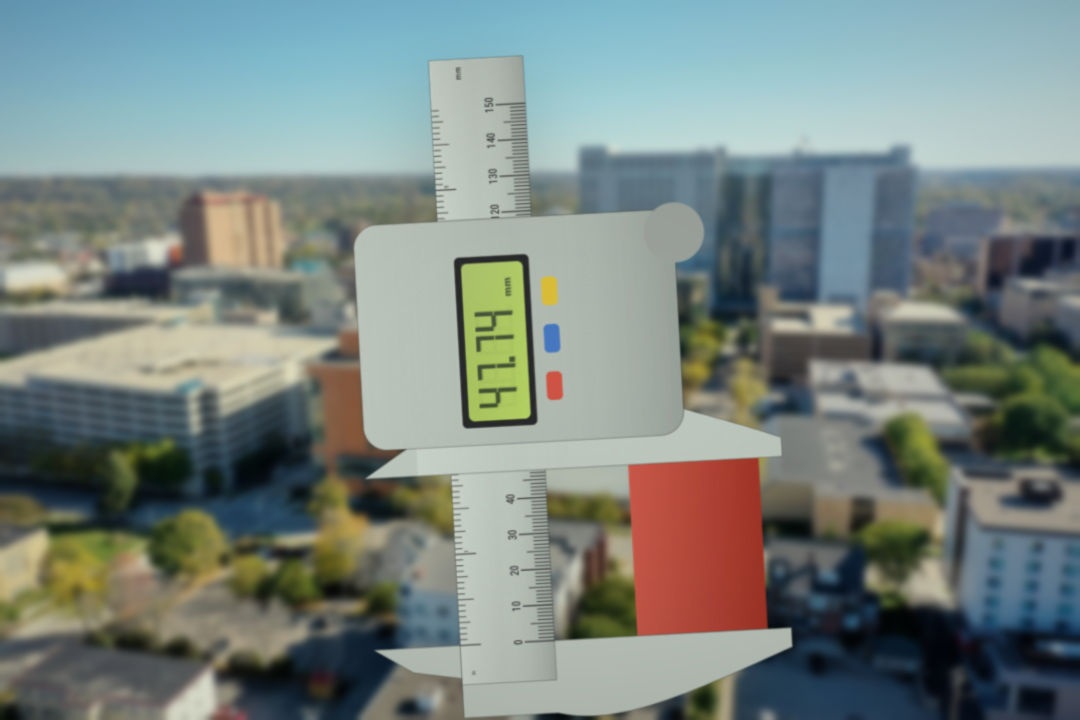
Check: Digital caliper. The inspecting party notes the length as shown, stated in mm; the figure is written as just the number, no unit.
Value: 47.74
